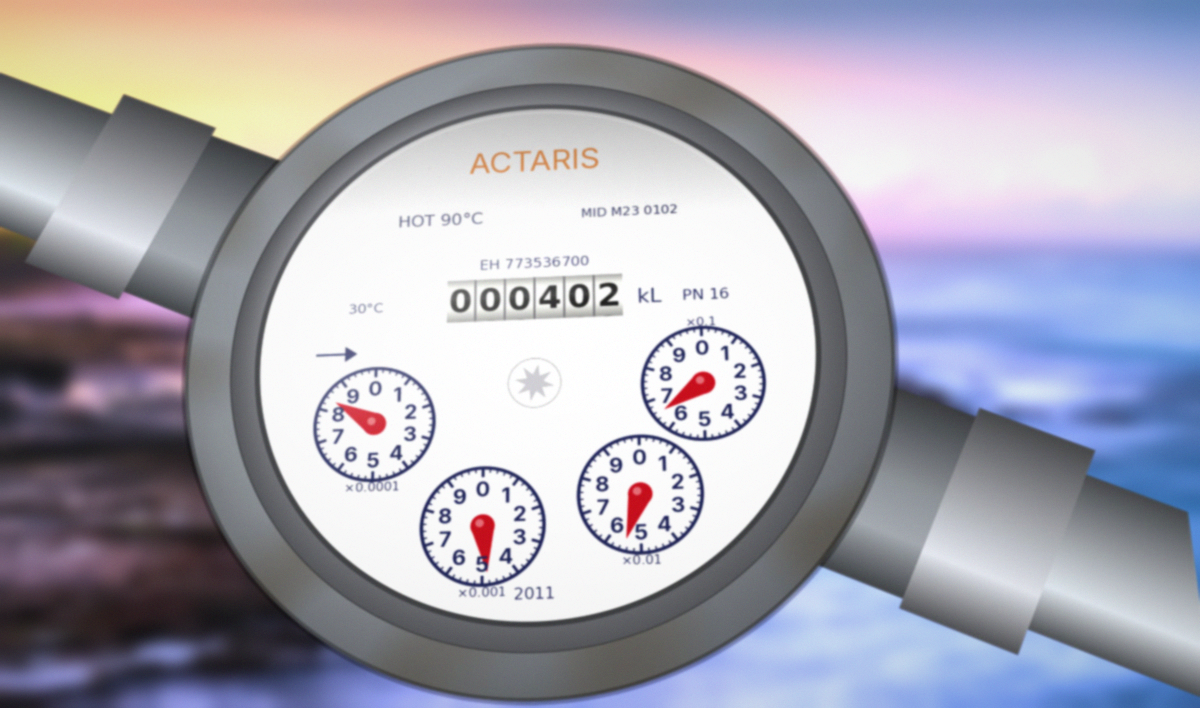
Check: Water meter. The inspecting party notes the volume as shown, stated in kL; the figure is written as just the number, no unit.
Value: 402.6548
